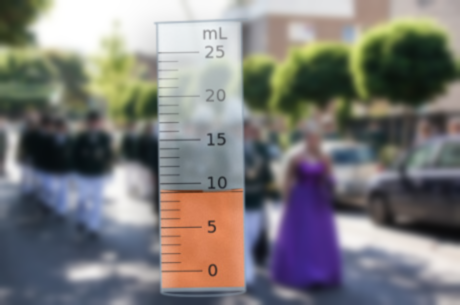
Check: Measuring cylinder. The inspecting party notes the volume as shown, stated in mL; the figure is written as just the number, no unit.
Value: 9
